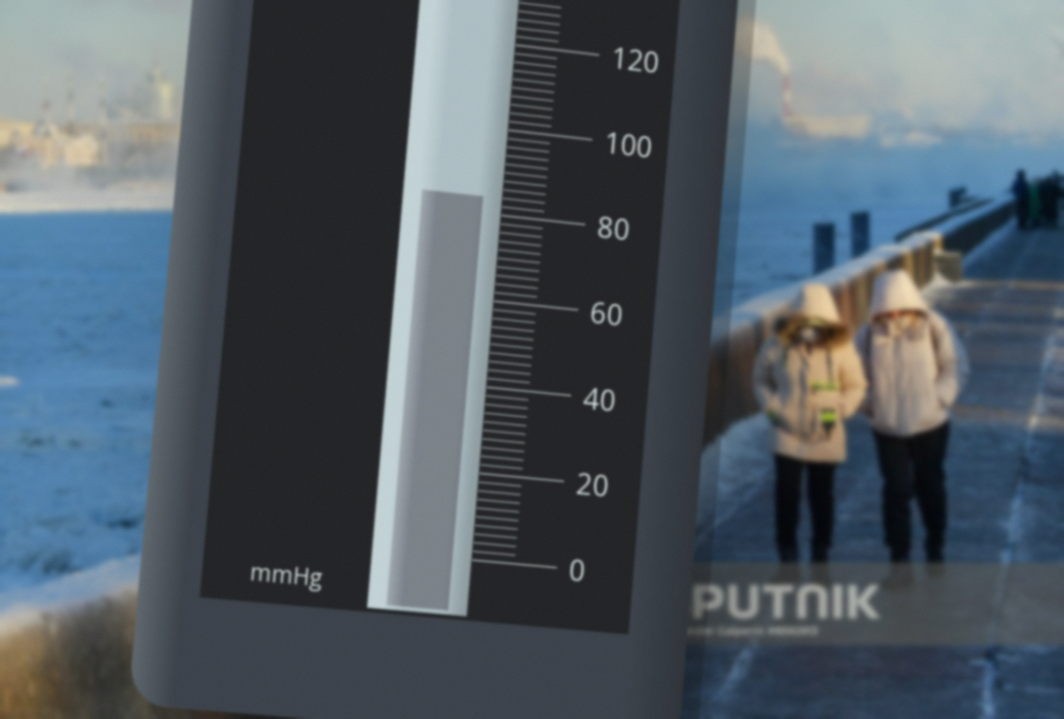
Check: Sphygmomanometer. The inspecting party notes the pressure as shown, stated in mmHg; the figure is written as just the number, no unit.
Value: 84
